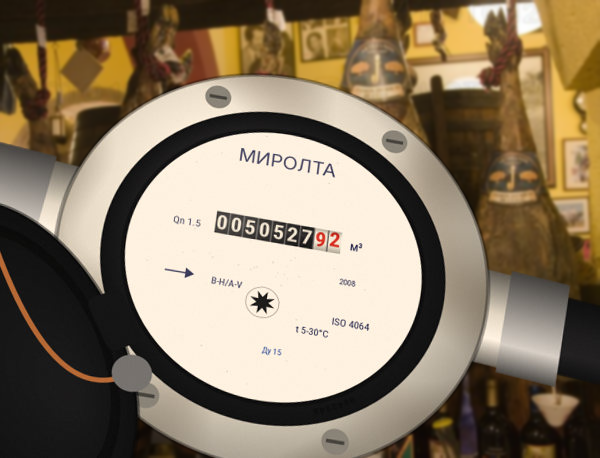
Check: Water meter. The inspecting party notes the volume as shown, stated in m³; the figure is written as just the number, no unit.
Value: 50527.92
